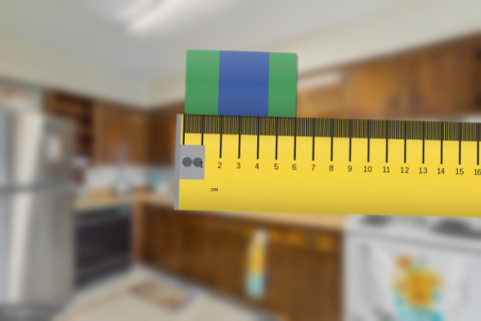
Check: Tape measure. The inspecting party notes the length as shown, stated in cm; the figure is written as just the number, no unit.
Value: 6
